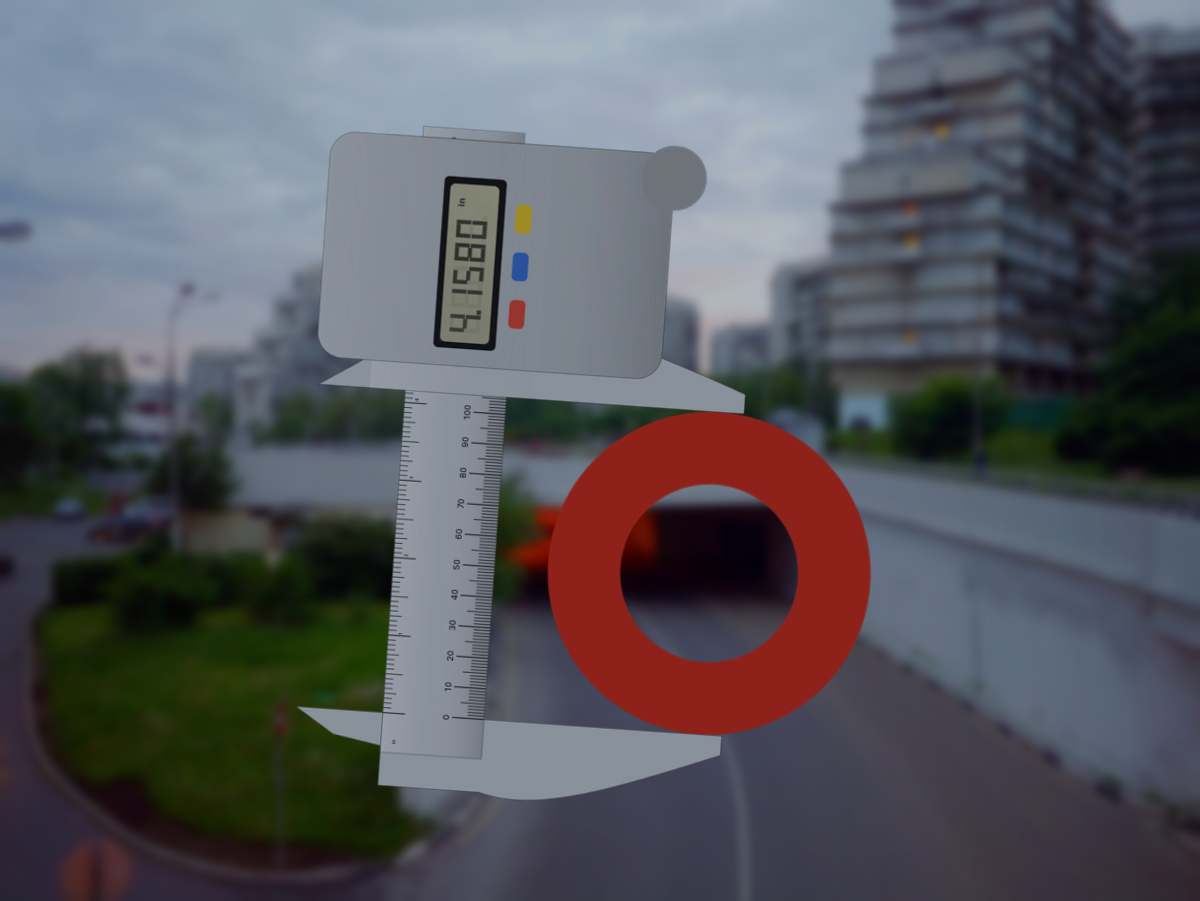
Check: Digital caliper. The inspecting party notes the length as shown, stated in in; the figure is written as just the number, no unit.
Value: 4.1580
